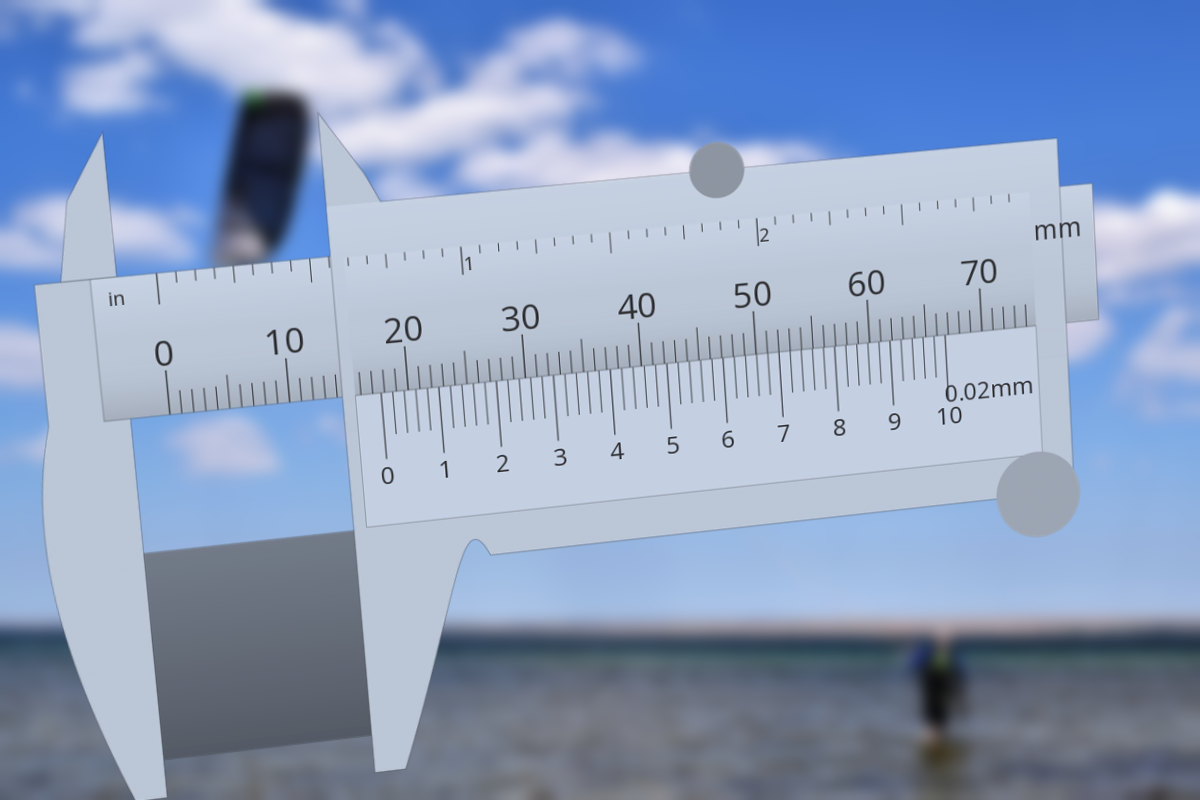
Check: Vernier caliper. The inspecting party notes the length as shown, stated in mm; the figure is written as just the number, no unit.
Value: 17.7
